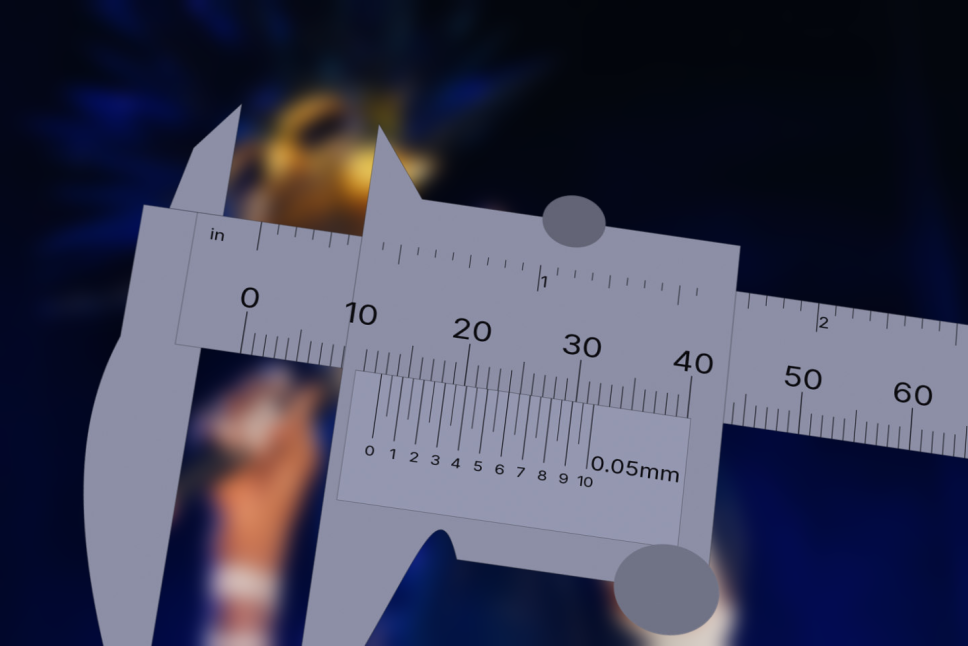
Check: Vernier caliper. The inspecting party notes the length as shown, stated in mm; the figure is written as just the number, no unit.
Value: 12.6
